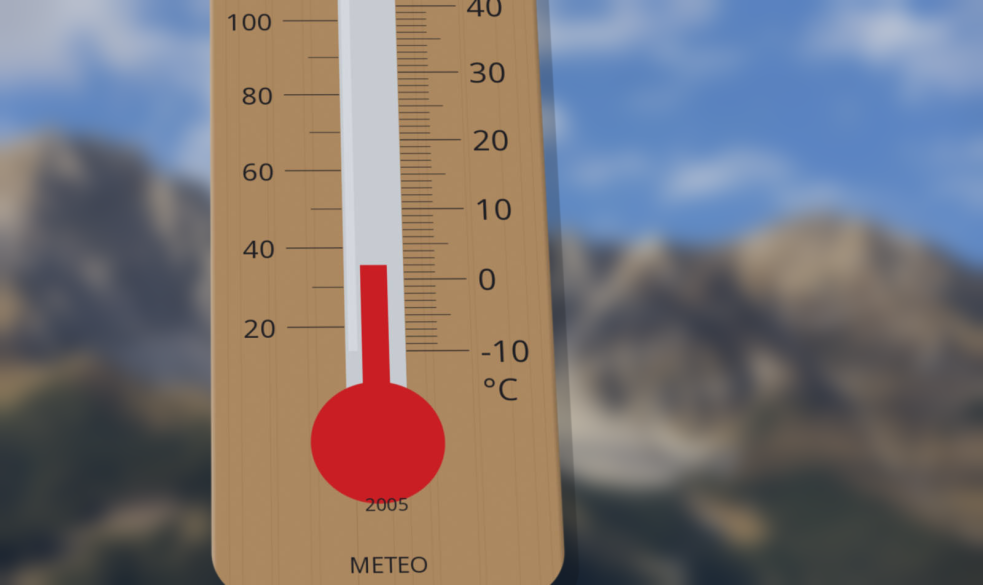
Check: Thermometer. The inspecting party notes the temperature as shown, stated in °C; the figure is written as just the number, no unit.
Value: 2
